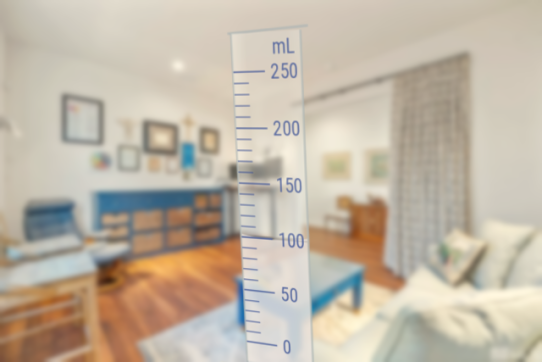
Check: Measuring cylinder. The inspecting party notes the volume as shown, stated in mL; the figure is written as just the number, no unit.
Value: 100
